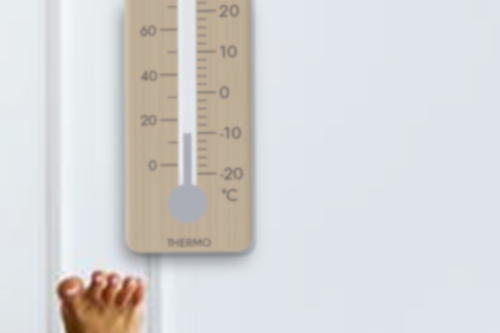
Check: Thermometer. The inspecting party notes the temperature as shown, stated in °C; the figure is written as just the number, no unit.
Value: -10
